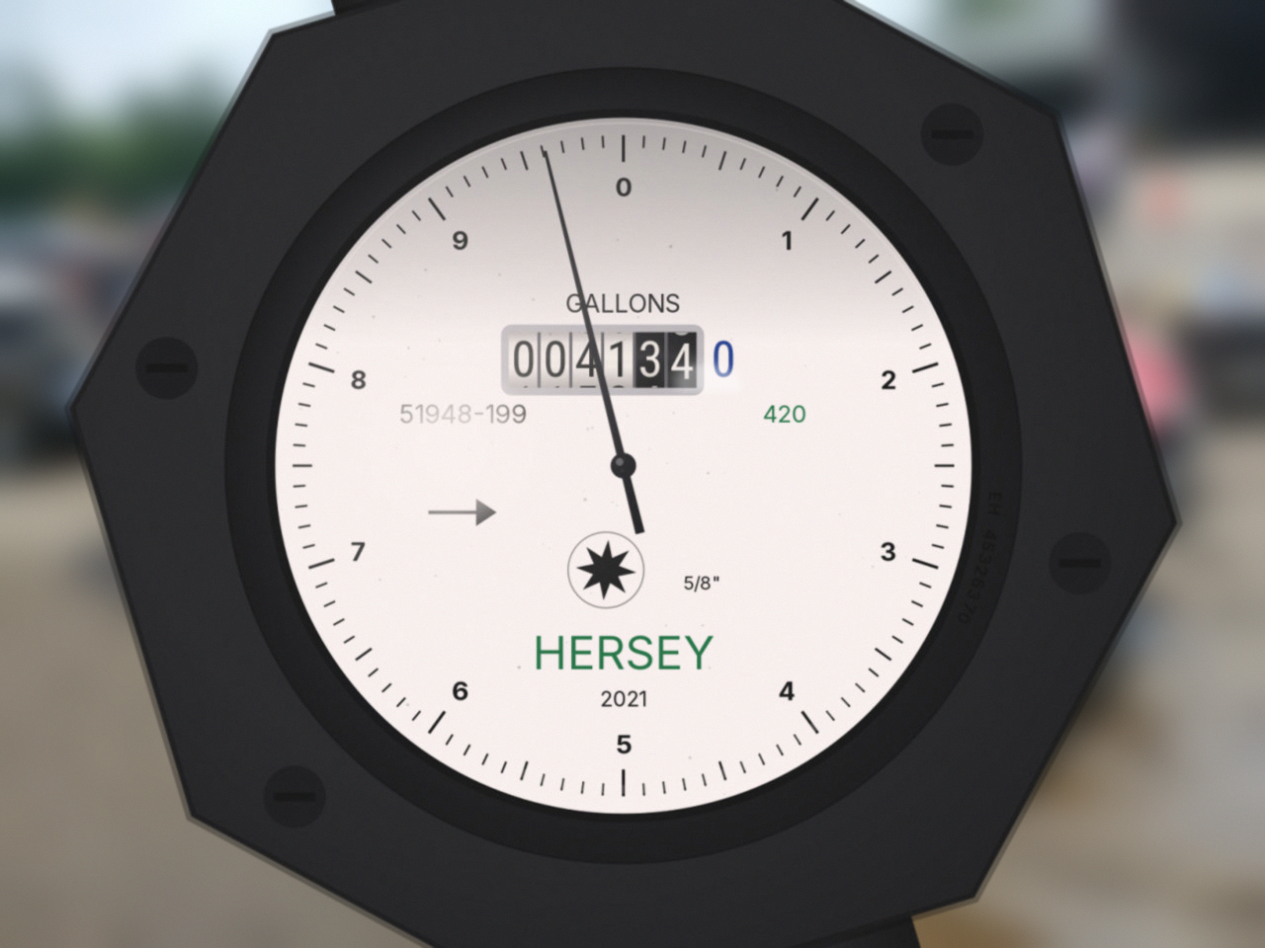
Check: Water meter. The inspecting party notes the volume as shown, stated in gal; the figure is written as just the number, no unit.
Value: 41339.6
